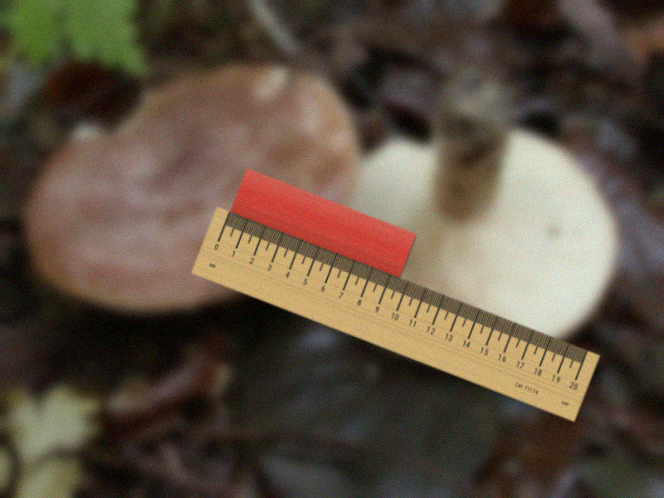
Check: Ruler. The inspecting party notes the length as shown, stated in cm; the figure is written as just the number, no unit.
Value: 9.5
